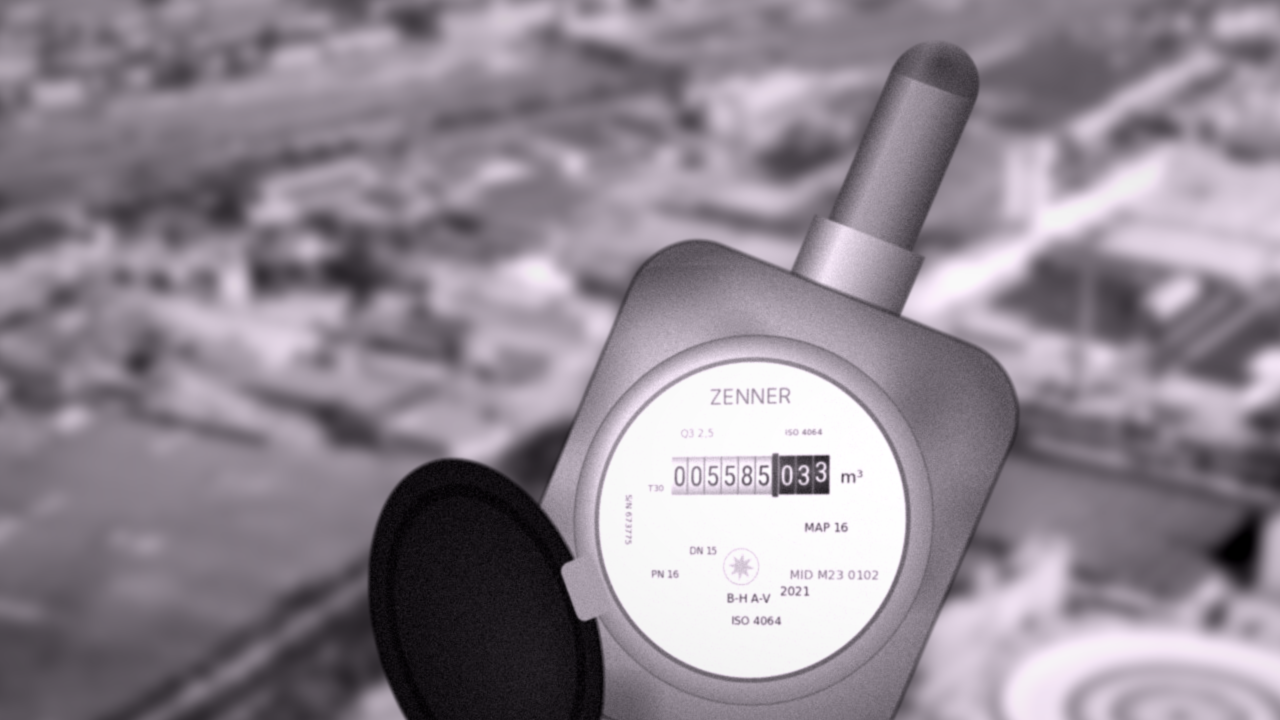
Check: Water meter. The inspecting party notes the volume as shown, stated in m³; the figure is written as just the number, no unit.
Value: 5585.033
